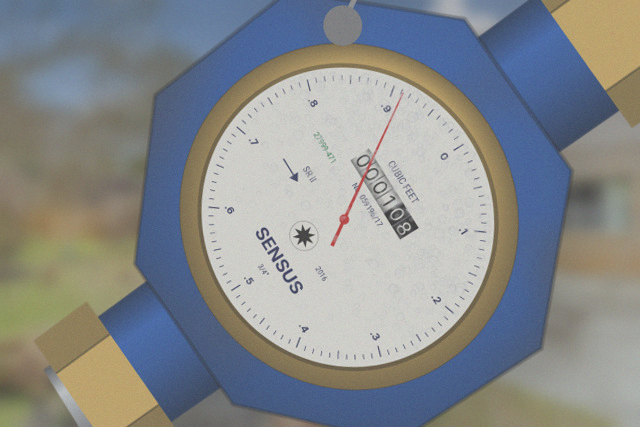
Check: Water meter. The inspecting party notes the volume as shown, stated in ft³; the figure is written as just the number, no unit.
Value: 107.91
